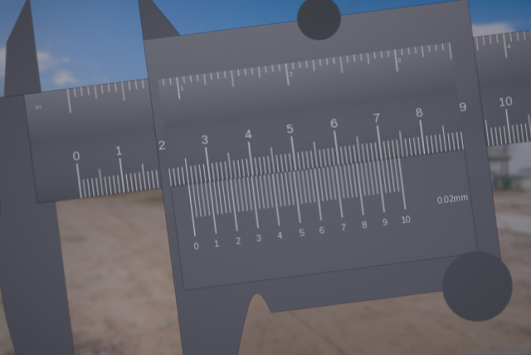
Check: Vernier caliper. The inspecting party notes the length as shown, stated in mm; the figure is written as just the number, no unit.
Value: 25.0
